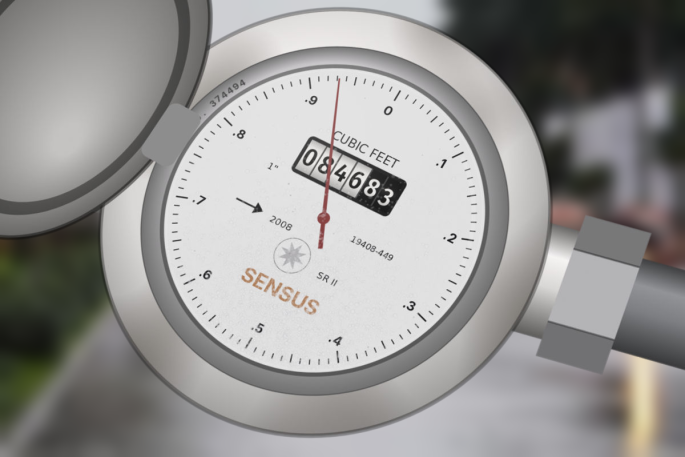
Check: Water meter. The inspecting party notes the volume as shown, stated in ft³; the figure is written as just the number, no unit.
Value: 84682.93
